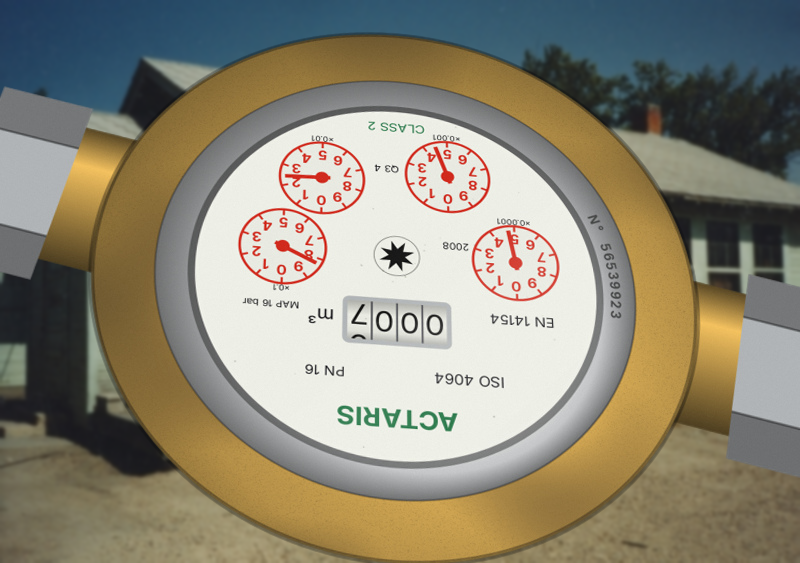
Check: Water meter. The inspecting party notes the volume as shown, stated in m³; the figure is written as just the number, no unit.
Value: 6.8244
